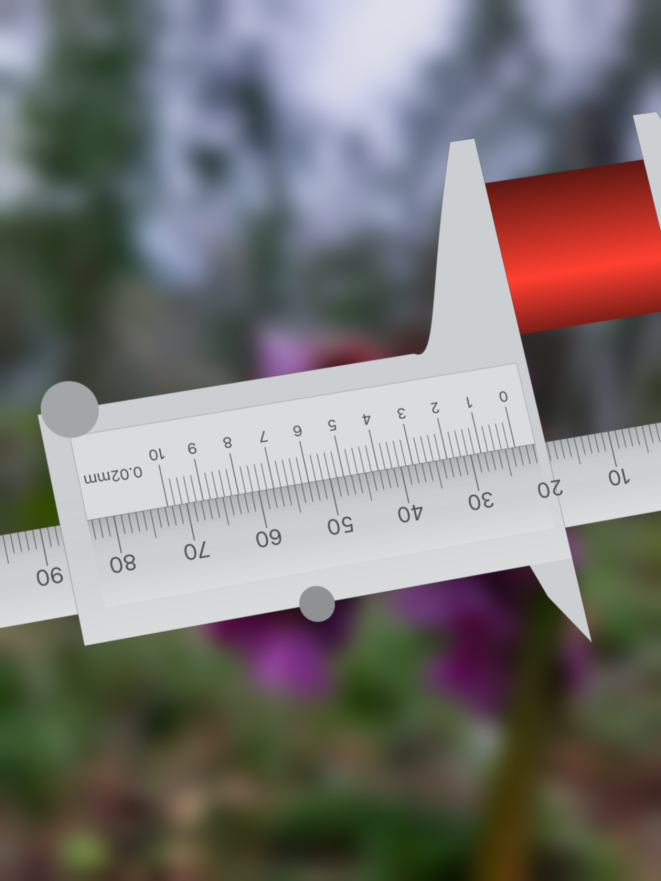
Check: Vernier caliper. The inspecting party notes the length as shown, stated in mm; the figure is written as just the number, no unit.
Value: 23.6
